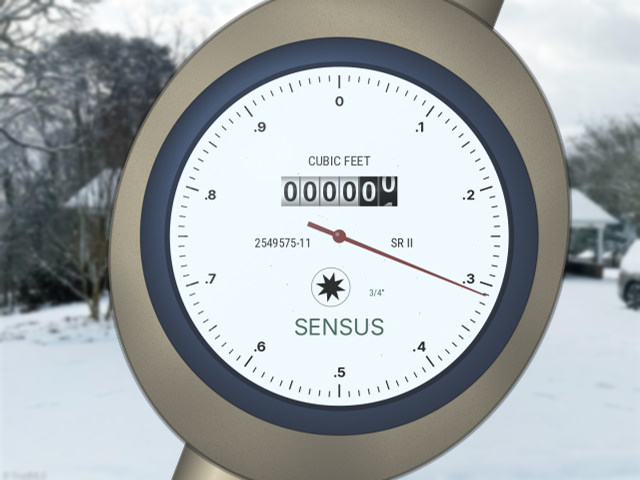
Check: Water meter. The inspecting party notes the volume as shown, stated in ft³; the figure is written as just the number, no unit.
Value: 0.31
